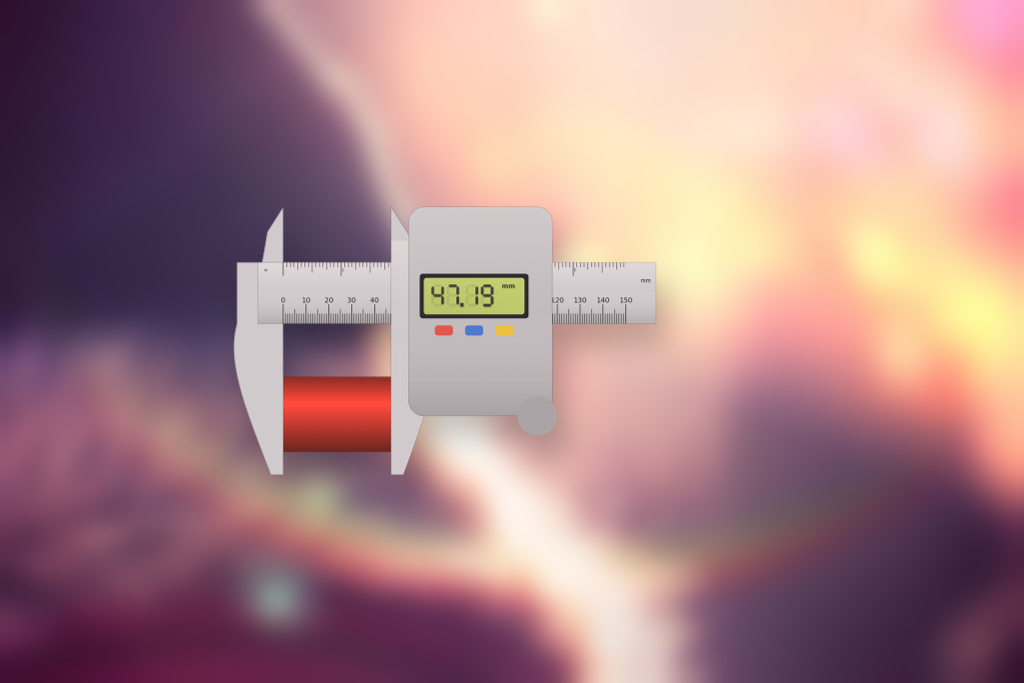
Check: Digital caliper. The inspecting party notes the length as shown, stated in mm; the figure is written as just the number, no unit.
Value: 47.19
